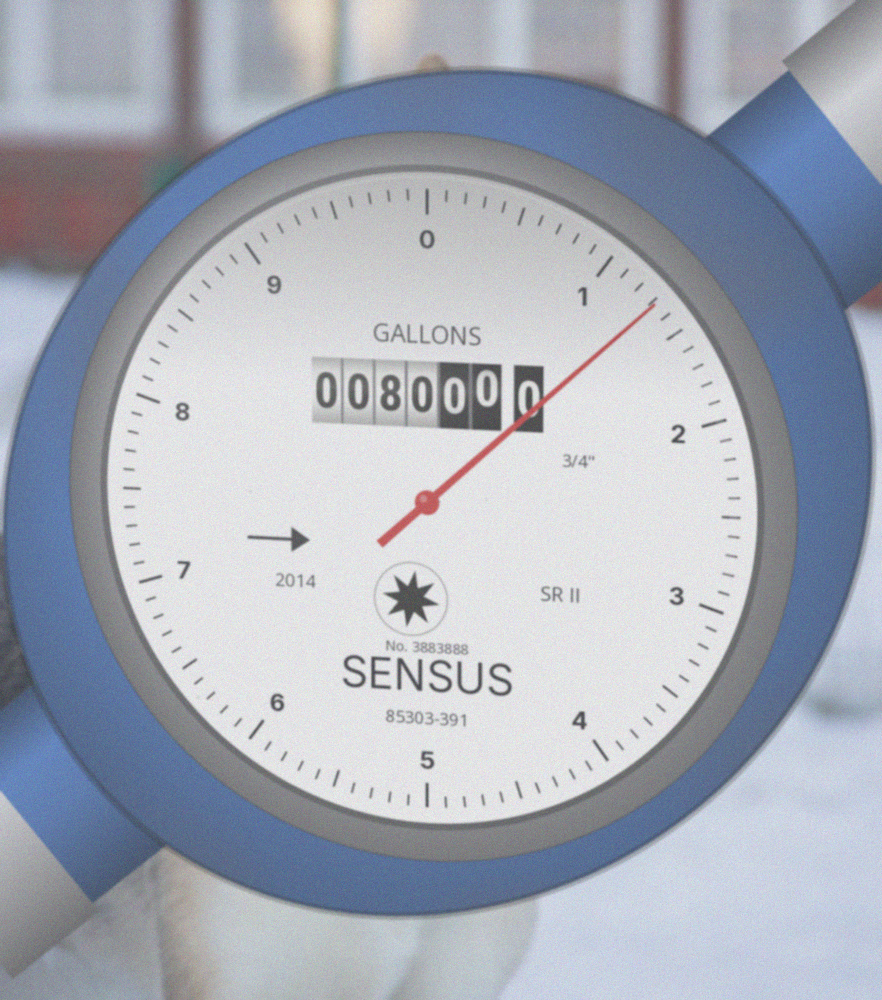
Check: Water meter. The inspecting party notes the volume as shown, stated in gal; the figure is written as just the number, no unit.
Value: 80001.3
